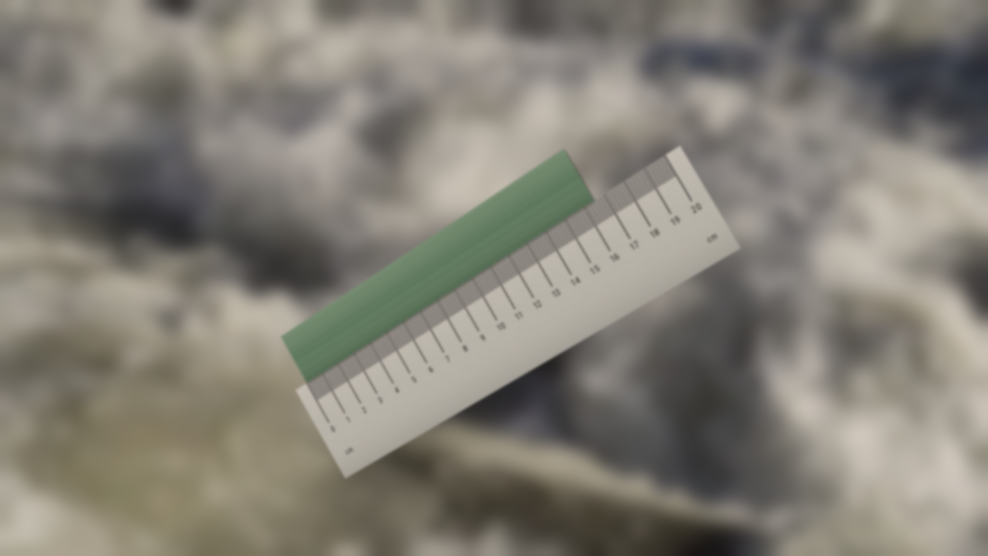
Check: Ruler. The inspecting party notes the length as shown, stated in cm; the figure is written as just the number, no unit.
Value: 16.5
